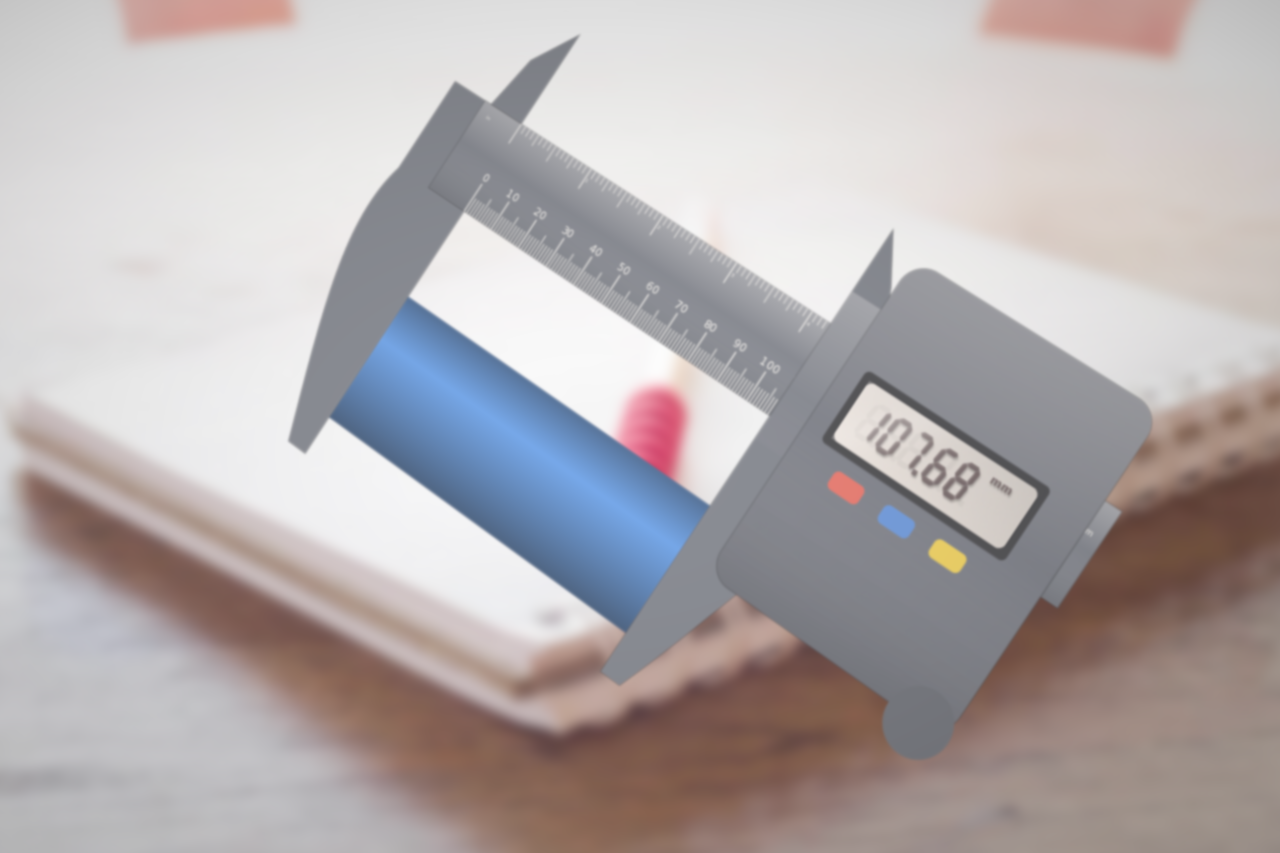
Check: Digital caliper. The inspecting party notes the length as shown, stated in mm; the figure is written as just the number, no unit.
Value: 107.68
